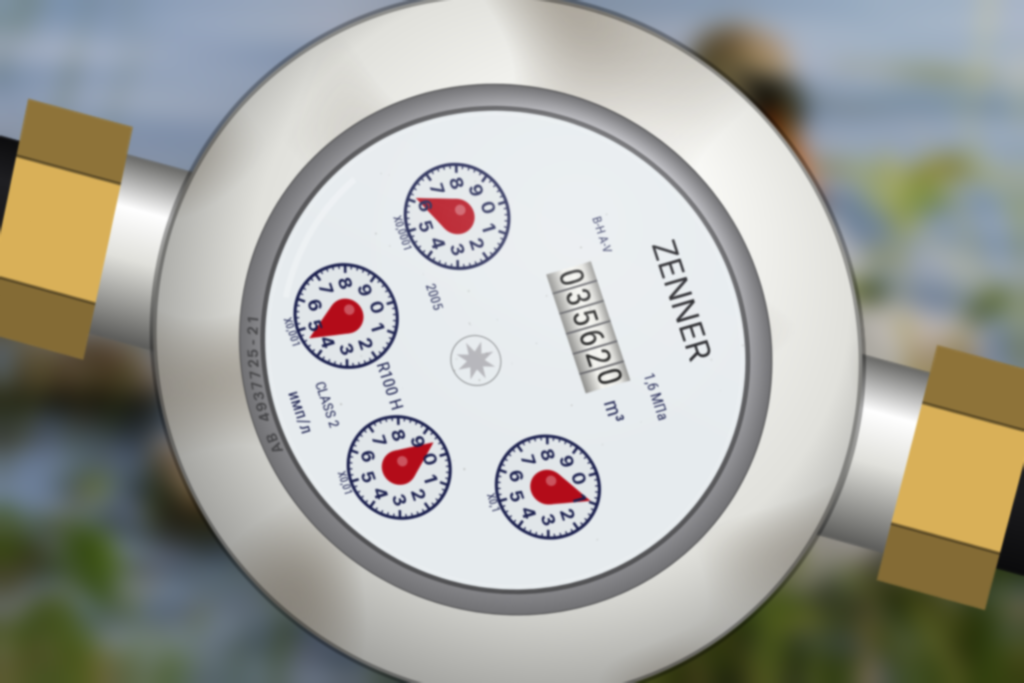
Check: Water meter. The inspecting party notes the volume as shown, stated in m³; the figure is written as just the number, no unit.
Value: 35620.0946
